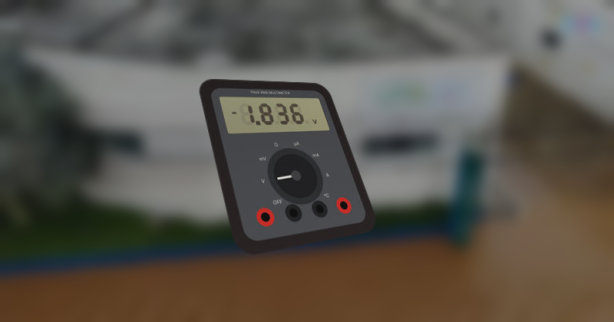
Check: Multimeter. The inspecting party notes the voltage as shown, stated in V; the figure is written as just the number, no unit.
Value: -1.836
